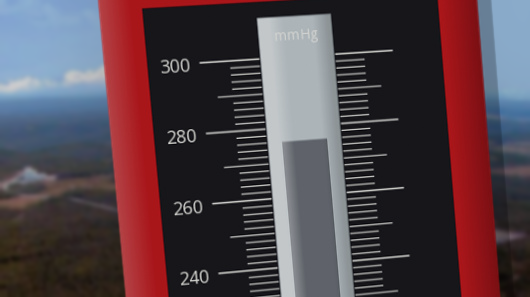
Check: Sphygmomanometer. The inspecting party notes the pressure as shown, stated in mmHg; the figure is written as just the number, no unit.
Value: 276
